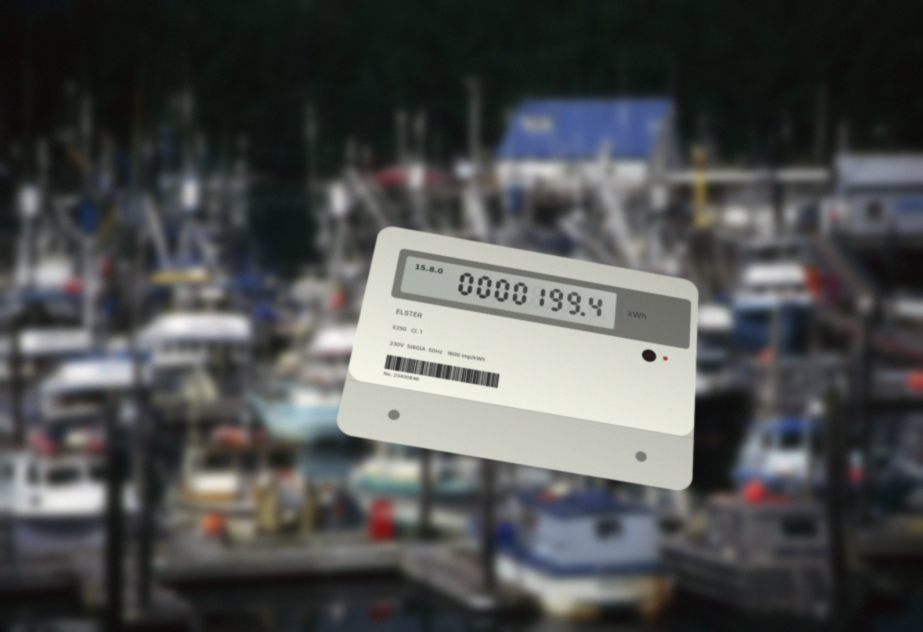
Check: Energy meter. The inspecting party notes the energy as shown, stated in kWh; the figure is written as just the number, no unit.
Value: 199.4
